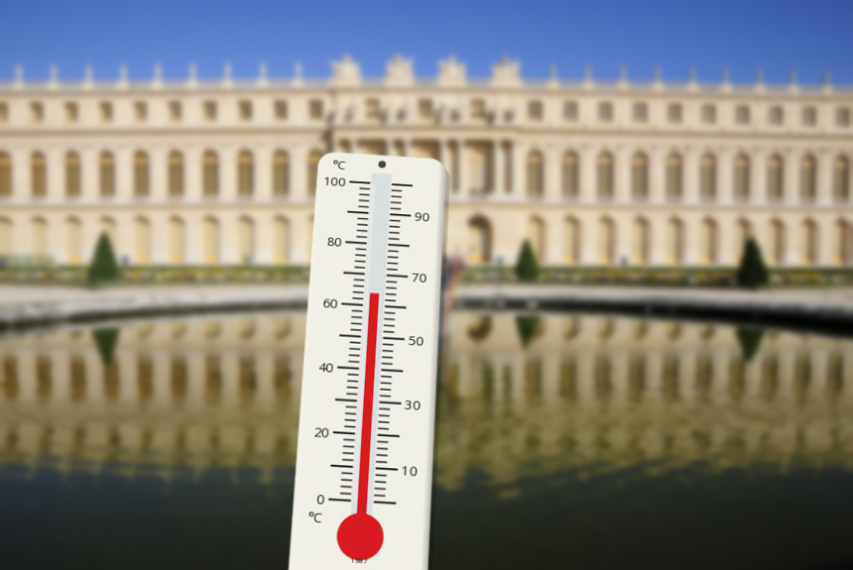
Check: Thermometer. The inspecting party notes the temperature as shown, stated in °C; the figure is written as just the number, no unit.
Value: 64
